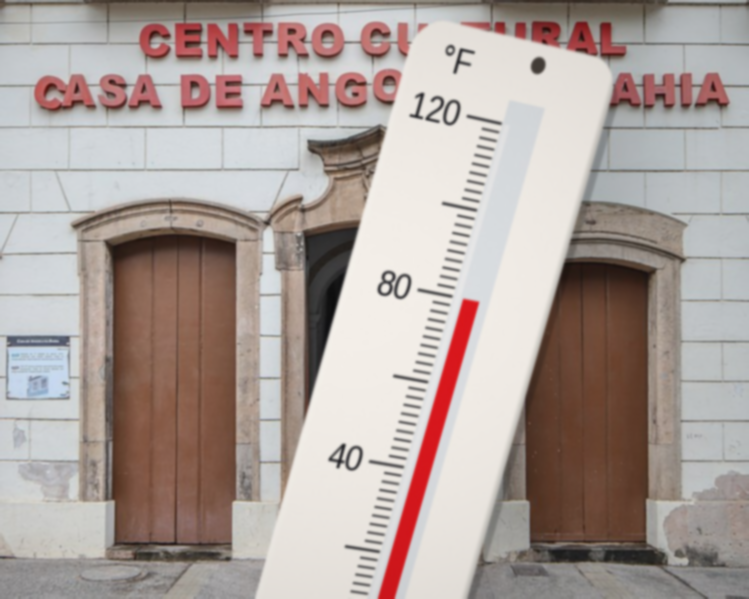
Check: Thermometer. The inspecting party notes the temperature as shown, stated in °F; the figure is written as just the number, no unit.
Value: 80
